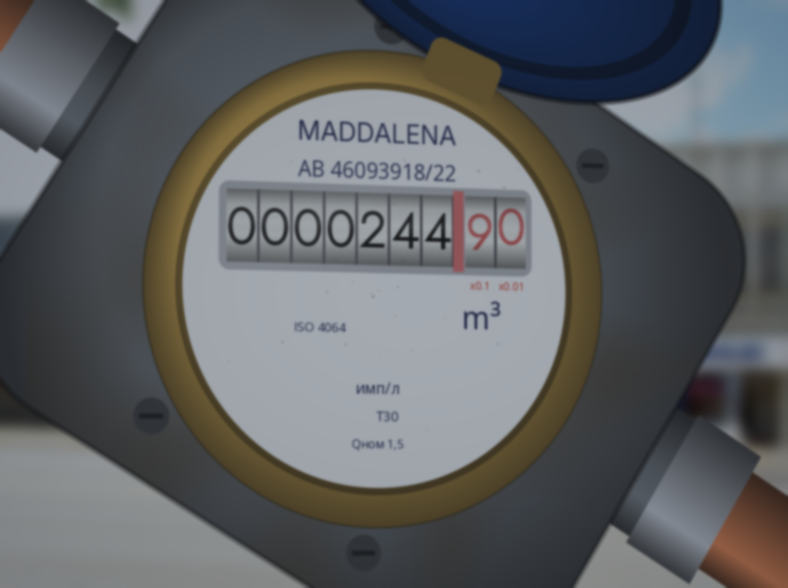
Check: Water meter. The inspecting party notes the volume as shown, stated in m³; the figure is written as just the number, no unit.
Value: 244.90
